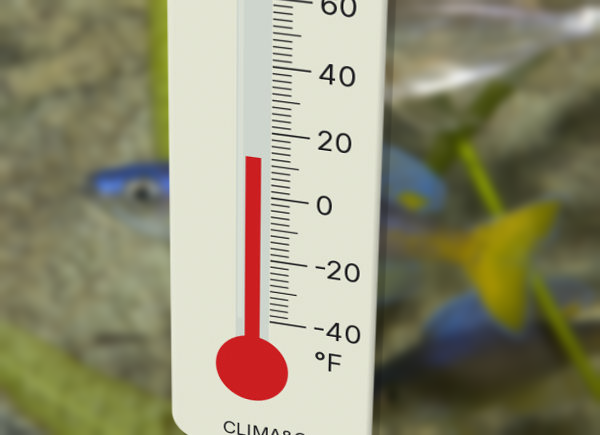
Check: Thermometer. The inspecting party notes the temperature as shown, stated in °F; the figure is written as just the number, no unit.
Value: 12
